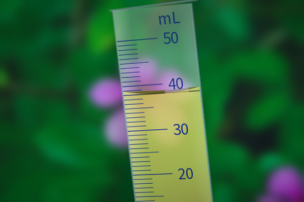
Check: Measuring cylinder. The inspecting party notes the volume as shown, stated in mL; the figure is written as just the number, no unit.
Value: 38
